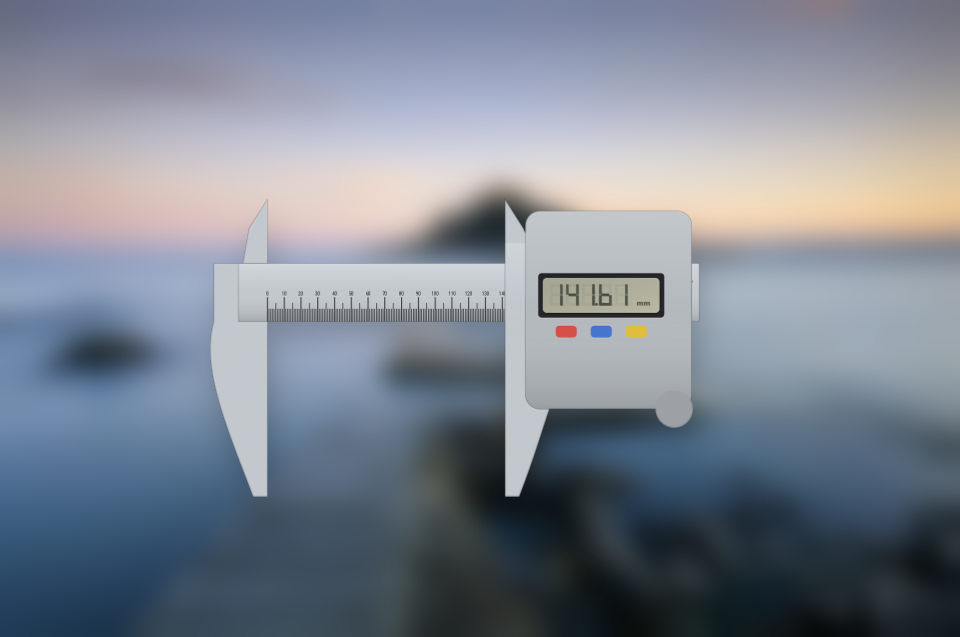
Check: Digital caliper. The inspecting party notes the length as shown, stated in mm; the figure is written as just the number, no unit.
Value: 141.61
